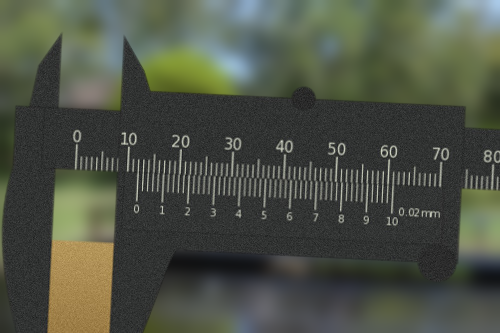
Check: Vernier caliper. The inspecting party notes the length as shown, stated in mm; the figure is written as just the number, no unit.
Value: 12.0
